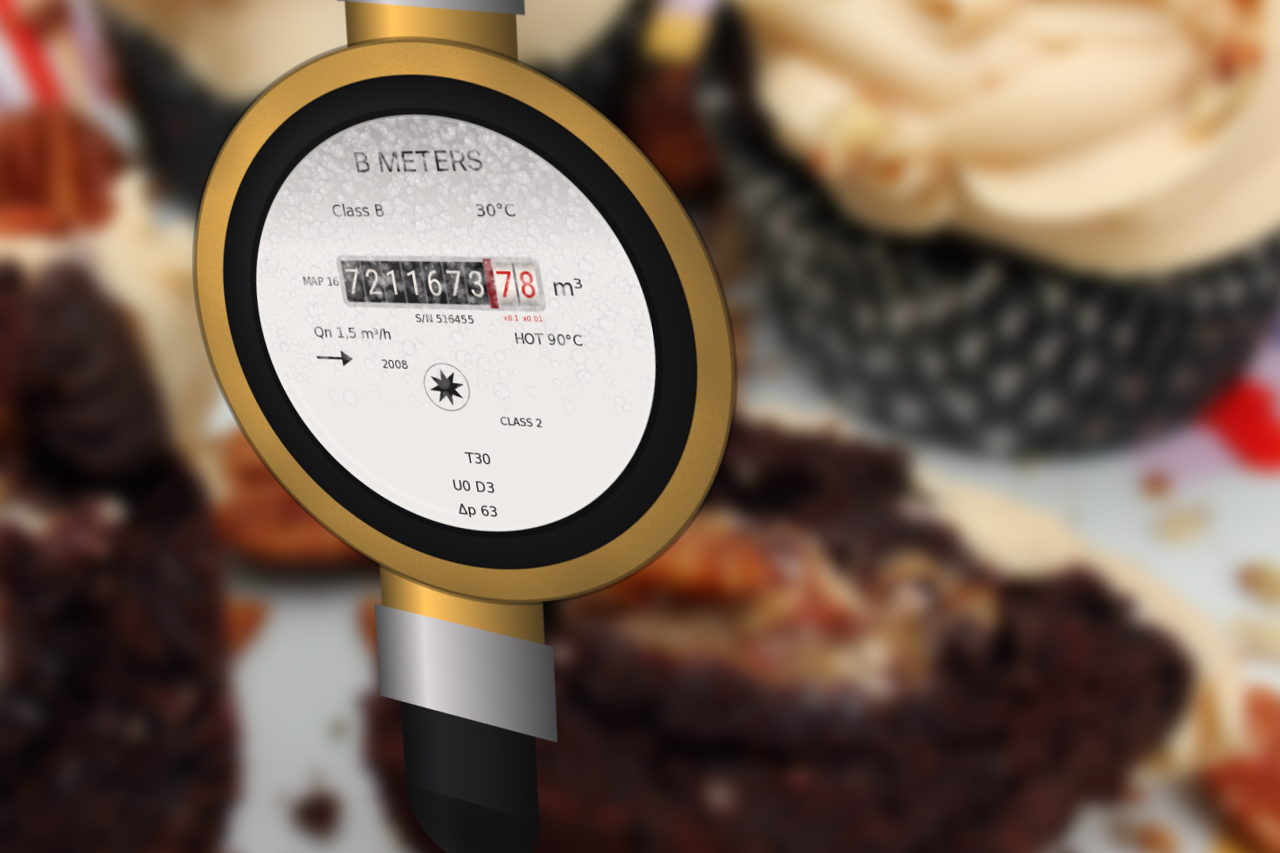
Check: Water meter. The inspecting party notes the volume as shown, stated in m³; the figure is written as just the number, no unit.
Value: 7211673.78
